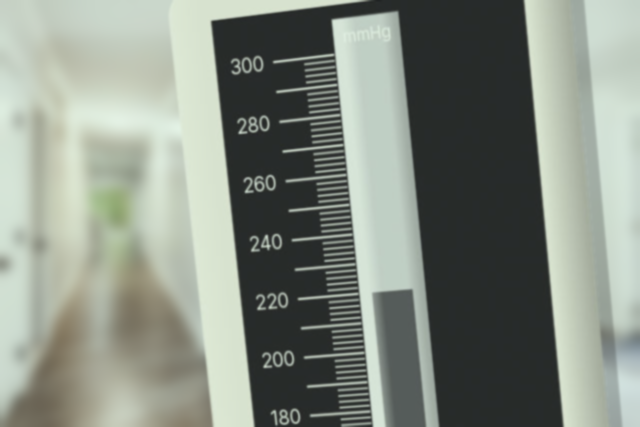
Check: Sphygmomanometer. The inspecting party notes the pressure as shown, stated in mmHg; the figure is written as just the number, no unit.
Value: 220
